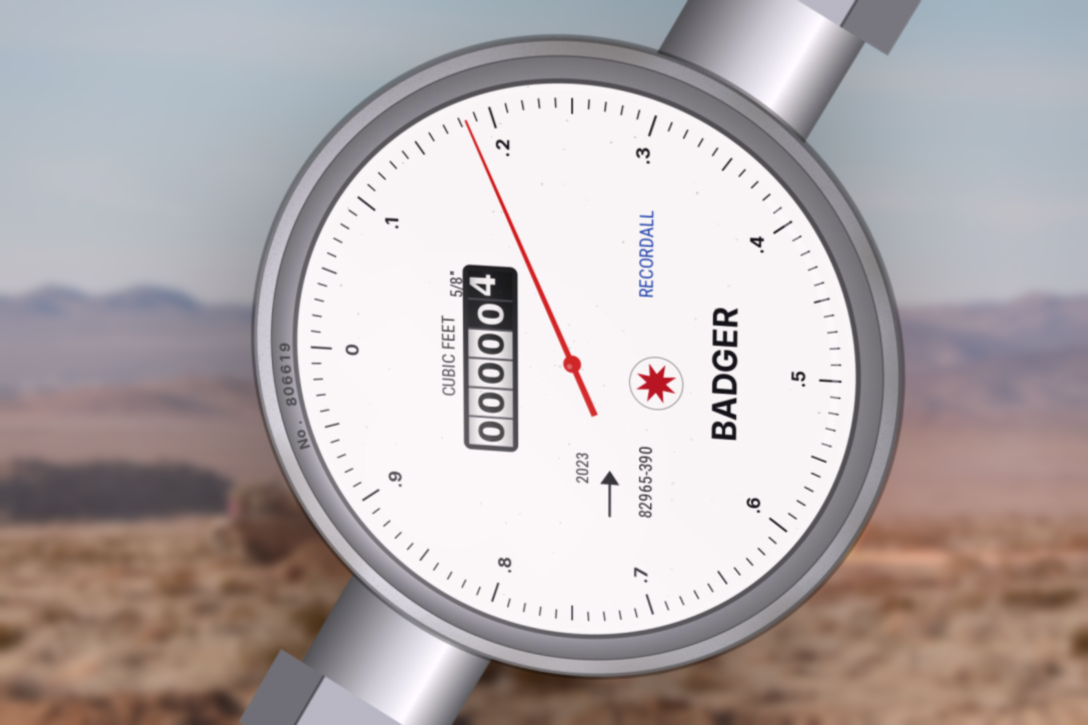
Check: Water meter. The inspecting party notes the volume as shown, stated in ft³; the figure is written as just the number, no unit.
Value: 4.18
